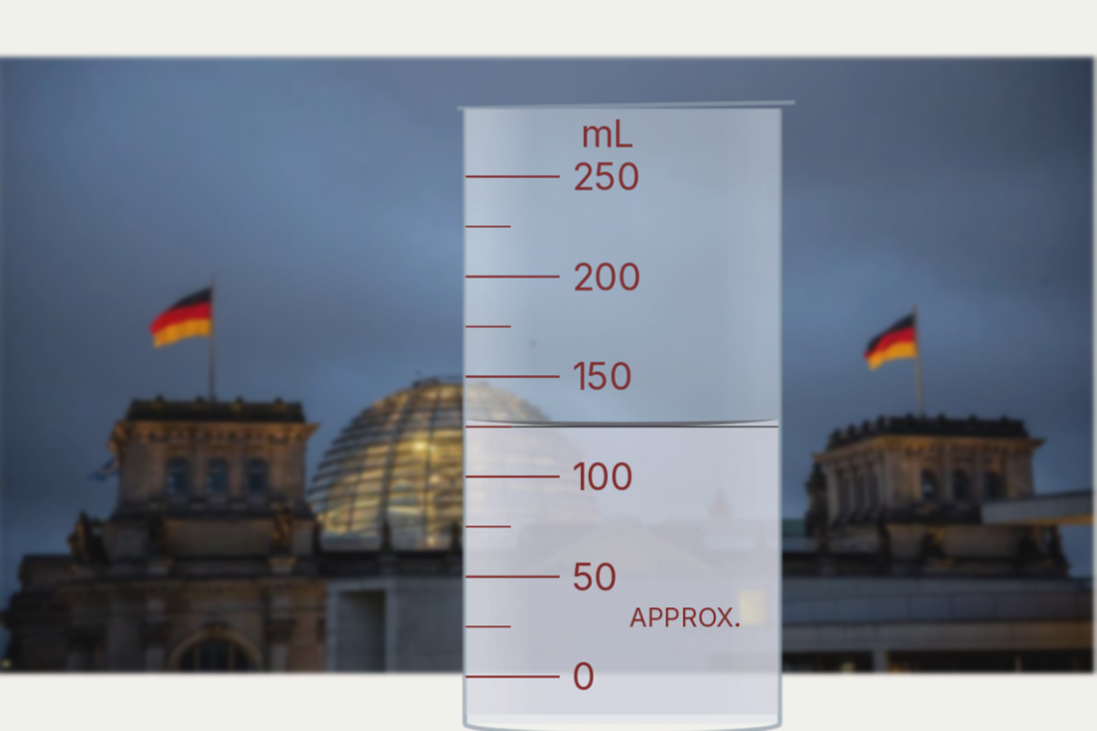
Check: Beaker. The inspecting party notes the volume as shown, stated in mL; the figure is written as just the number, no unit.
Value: 125
